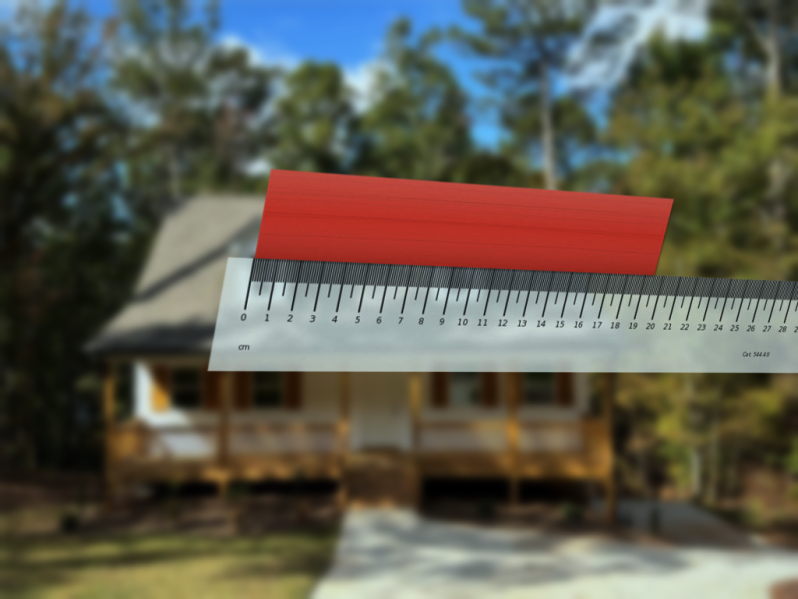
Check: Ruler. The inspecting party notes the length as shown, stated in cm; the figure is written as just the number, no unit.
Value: 19.5
